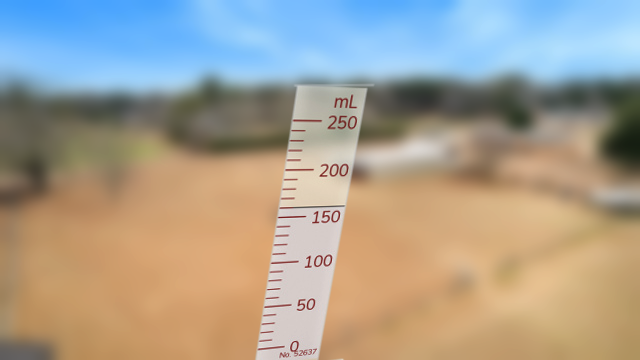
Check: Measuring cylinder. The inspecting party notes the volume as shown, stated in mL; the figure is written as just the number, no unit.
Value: 160
